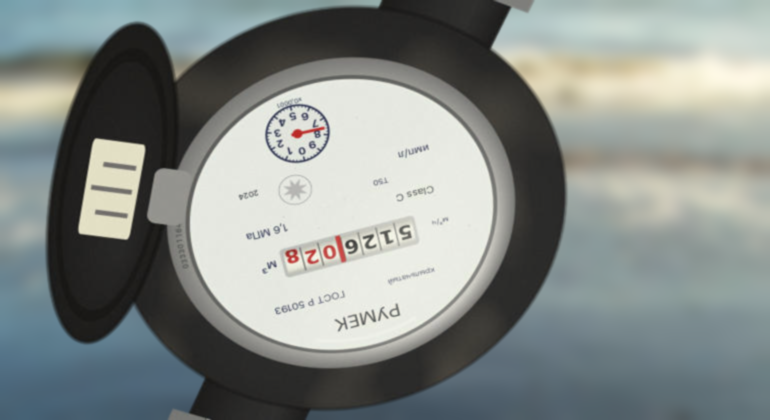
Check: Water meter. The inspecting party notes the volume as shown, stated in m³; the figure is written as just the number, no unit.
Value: 5126.0277
